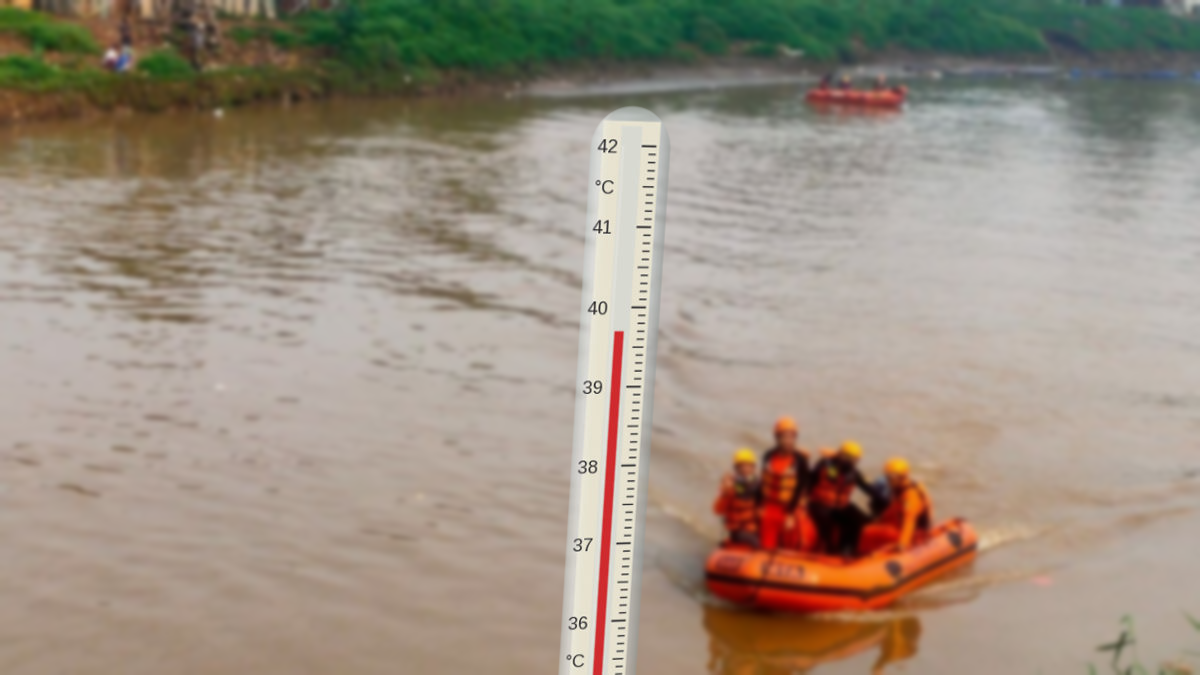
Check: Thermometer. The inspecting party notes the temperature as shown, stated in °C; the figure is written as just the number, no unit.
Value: 39.7
